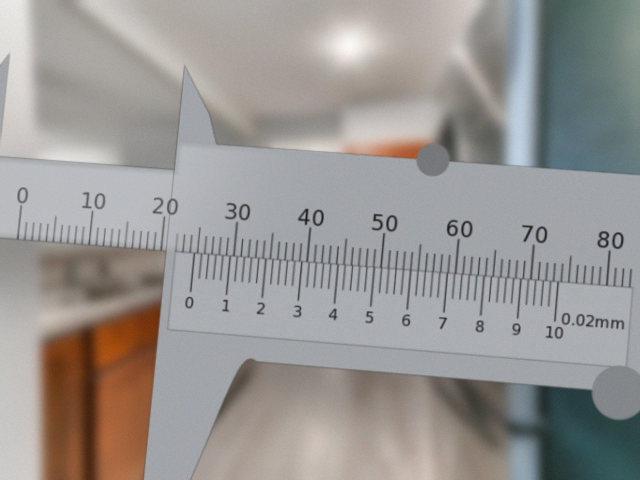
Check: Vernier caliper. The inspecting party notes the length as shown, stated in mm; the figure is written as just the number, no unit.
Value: 24.6
